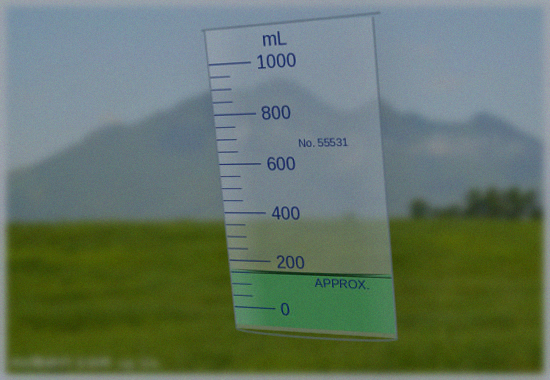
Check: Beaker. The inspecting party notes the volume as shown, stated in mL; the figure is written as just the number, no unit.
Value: 150
